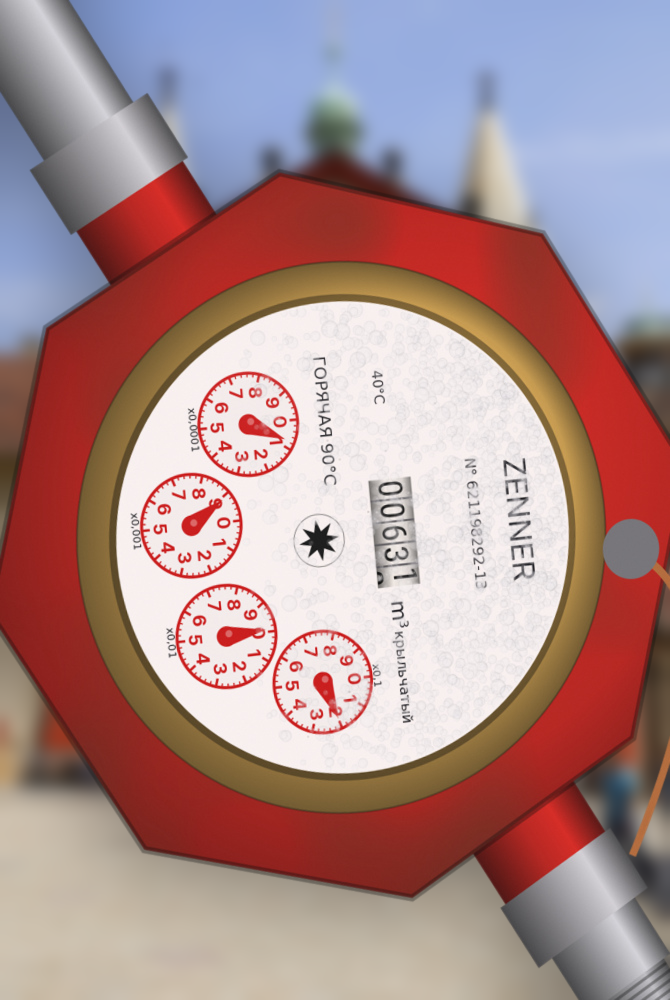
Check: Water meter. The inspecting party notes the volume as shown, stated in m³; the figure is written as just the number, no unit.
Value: 631.1990
